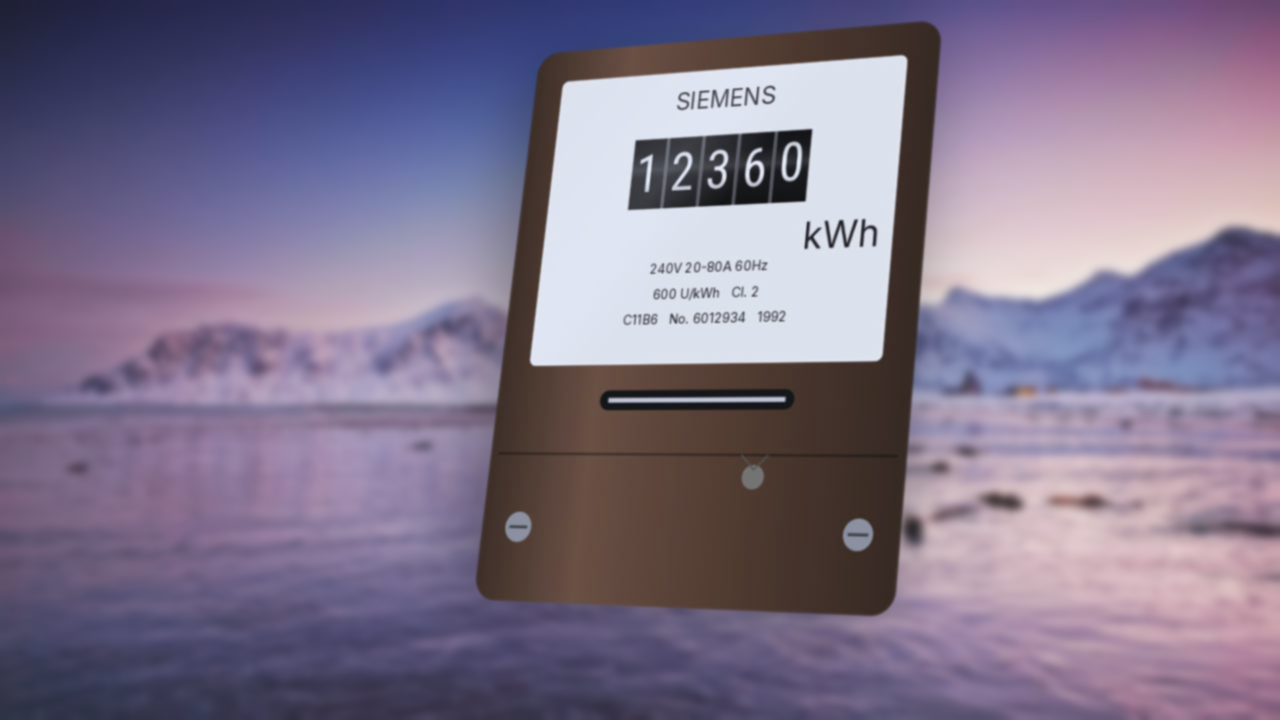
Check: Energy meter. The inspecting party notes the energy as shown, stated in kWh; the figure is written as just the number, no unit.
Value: 12360
